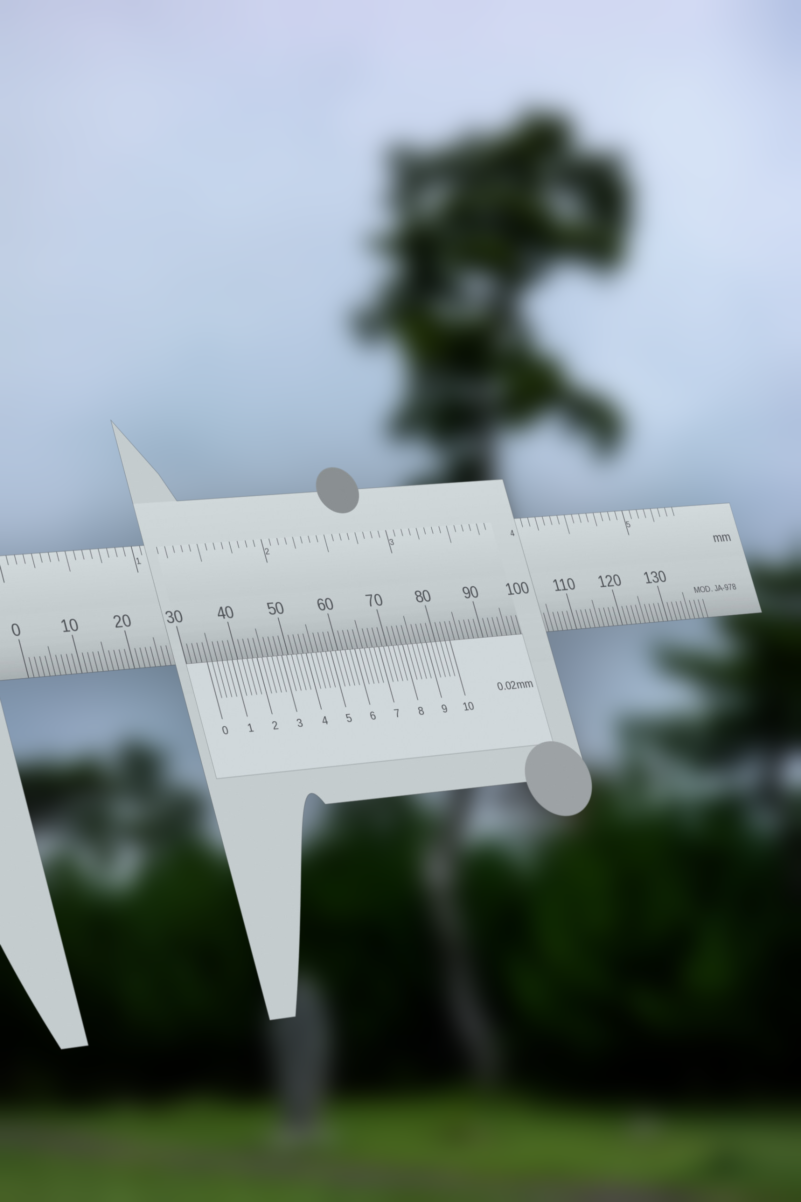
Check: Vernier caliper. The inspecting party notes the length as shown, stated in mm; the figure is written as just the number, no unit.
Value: 34.0
